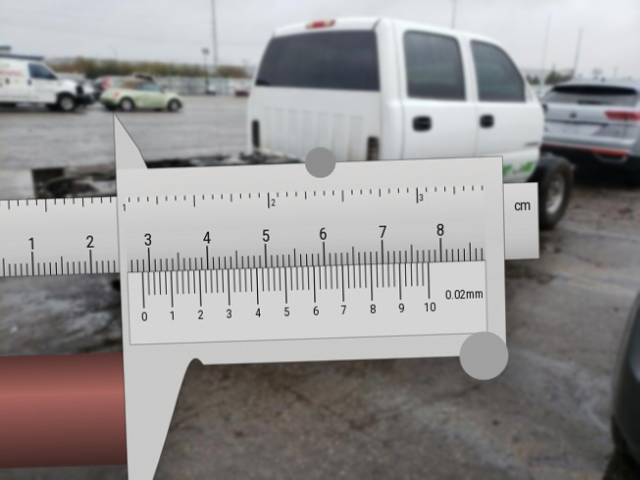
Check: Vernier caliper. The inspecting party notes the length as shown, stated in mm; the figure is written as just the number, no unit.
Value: 28.8
